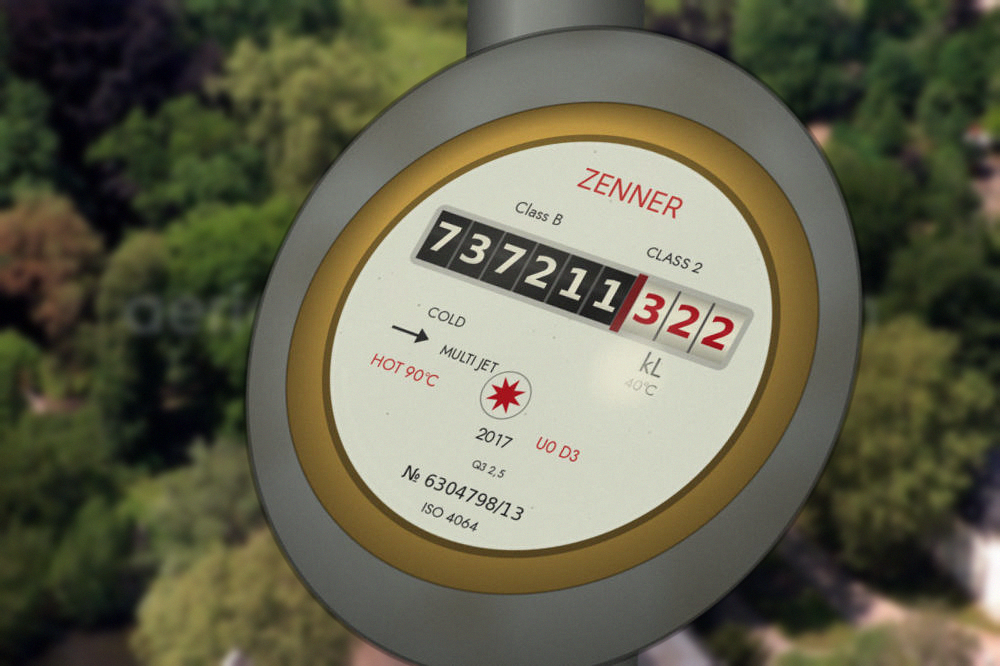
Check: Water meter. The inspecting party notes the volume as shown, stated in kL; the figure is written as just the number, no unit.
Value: 737211.322
